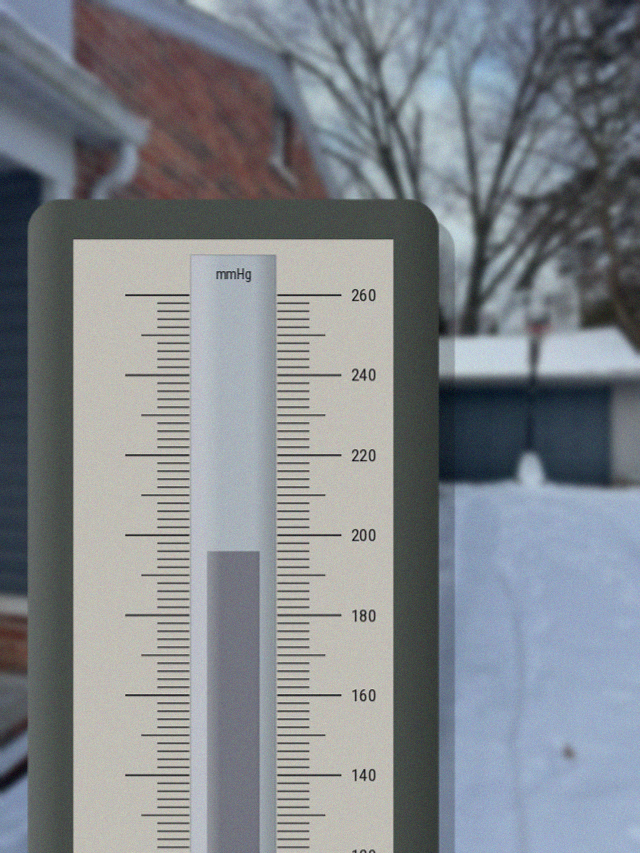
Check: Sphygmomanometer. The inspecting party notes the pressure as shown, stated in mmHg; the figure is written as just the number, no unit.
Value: 196
